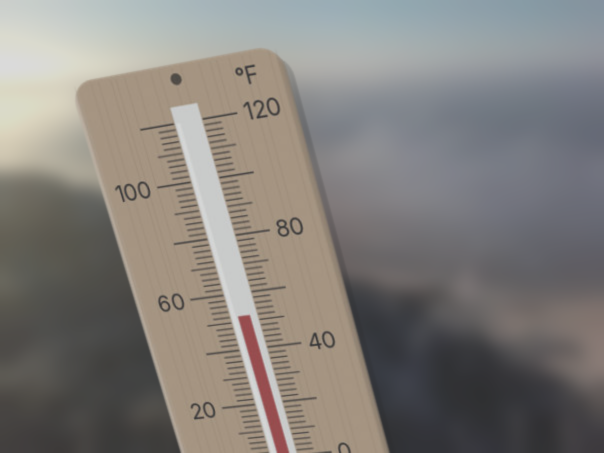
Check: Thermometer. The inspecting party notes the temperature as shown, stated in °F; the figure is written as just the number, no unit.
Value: 52
